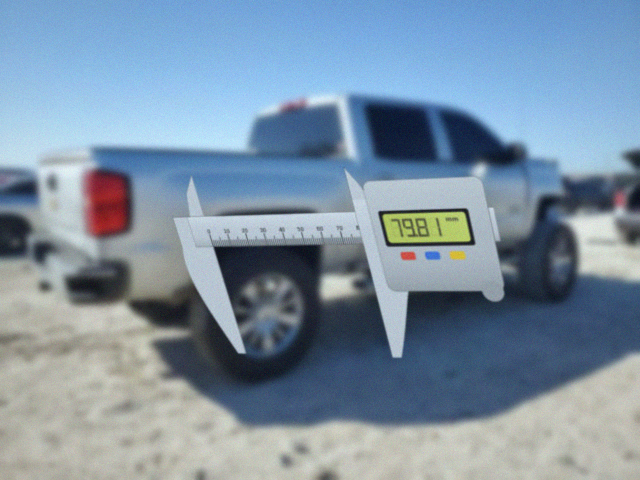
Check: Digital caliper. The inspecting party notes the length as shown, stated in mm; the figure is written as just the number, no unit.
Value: 79.81
